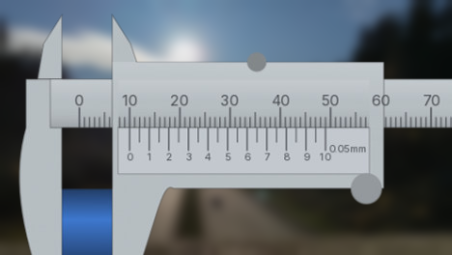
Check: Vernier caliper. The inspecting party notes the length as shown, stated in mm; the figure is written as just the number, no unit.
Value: 10.0
